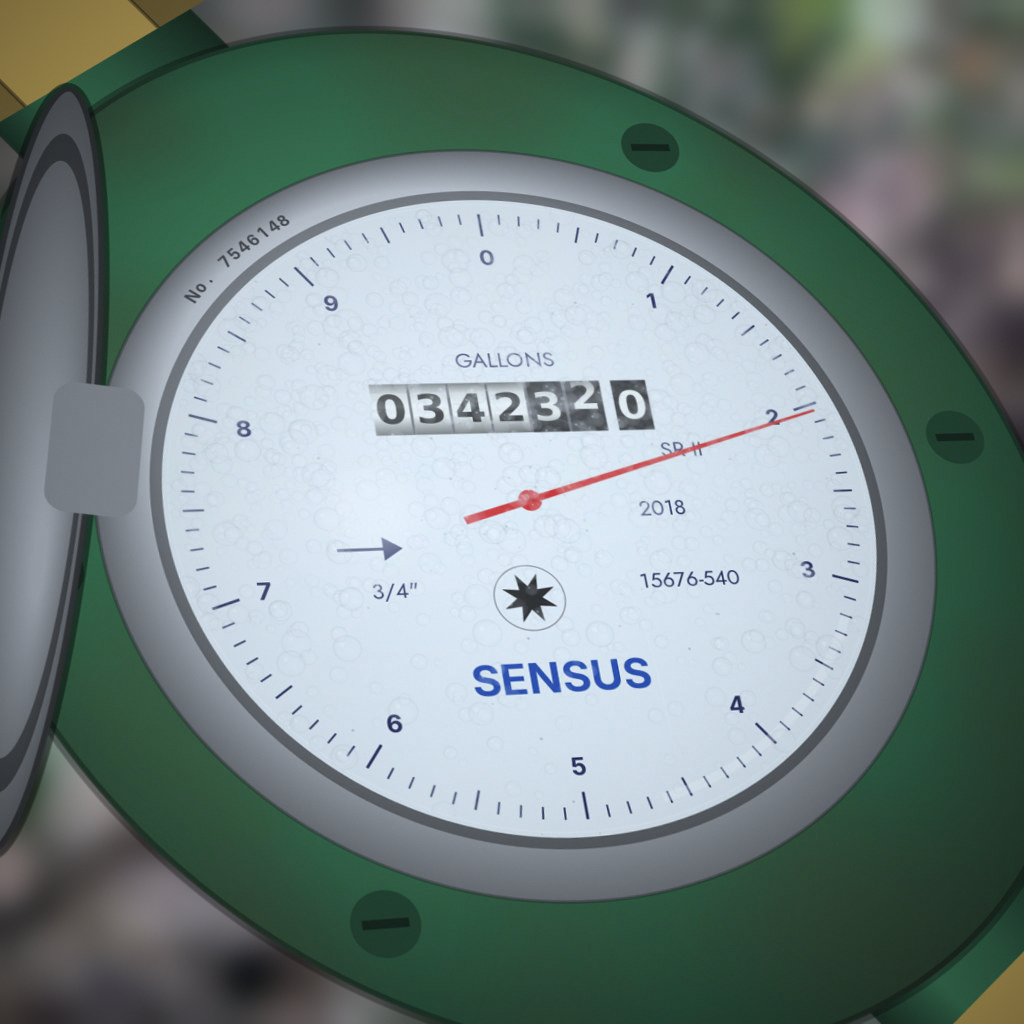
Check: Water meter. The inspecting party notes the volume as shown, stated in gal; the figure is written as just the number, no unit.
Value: 342322.0
